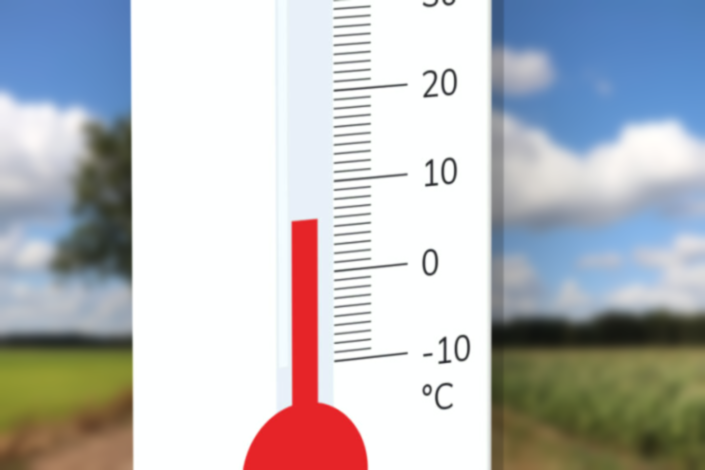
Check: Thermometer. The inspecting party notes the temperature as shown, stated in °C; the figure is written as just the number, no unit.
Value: 6
